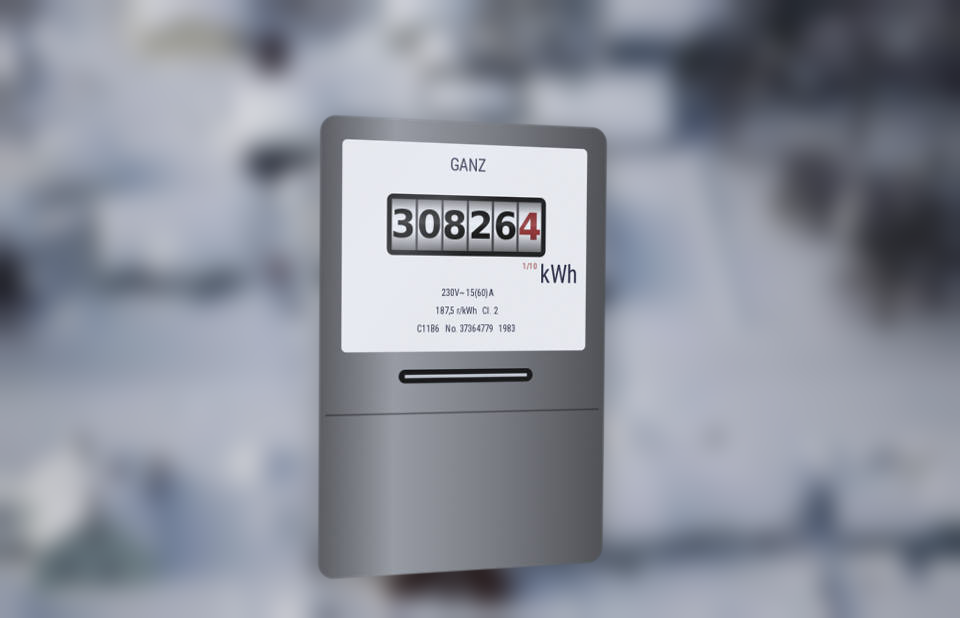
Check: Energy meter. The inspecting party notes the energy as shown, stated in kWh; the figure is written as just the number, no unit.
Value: 30826.4
